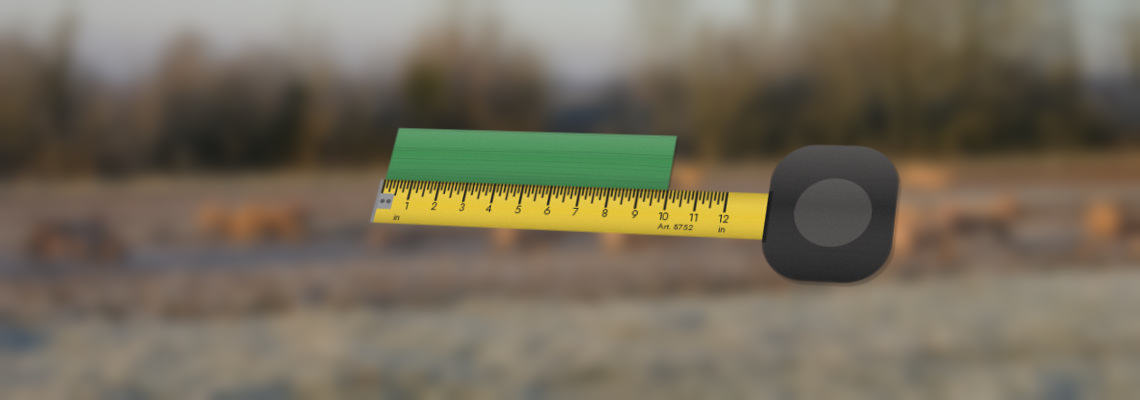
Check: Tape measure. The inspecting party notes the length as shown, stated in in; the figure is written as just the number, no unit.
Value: 10
